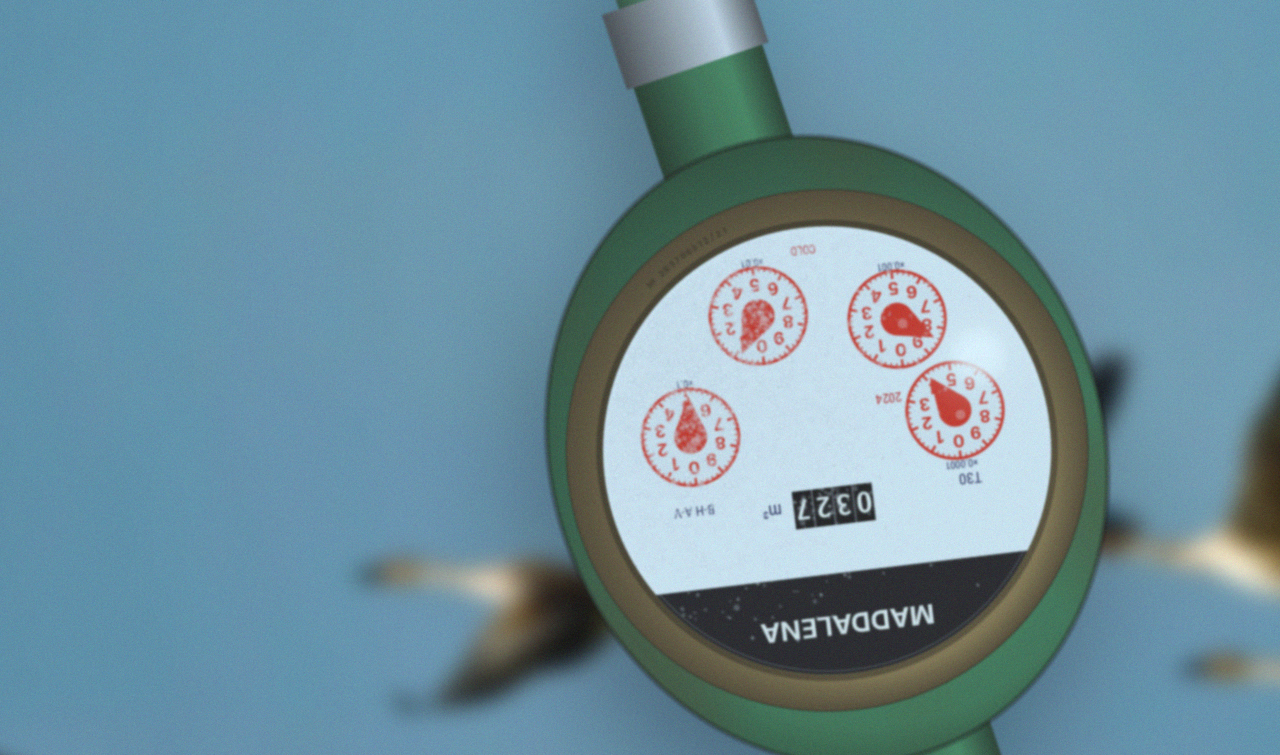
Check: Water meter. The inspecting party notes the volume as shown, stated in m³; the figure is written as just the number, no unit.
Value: 327.5084
